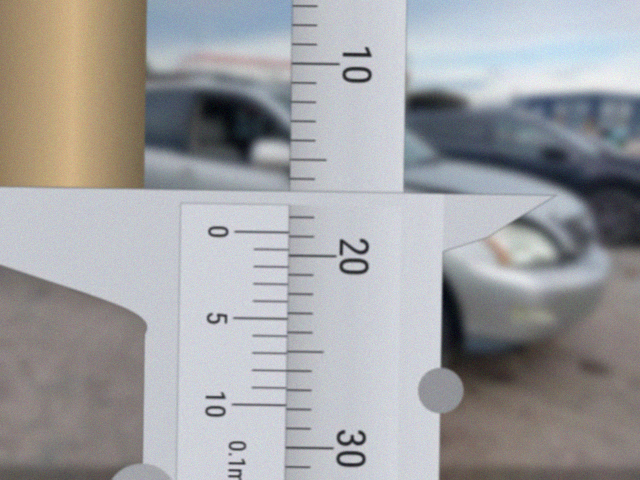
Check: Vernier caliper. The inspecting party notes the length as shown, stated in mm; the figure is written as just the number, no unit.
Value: 18.8
